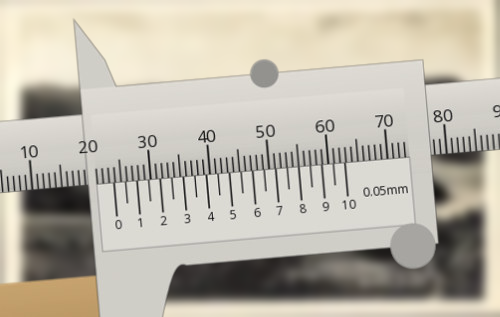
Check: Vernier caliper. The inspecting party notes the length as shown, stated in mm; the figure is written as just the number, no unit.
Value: 23.8
